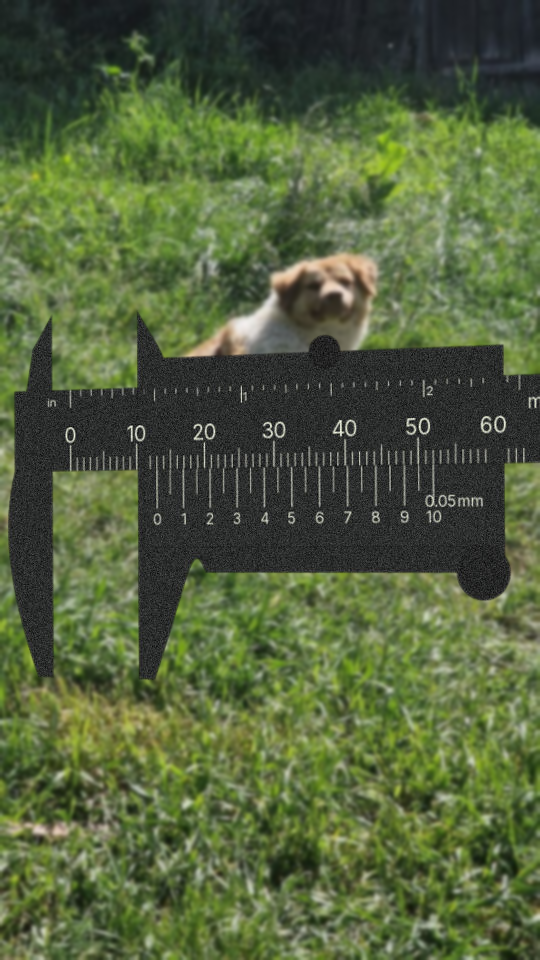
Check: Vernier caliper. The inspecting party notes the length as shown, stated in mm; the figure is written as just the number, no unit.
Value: 13.0
